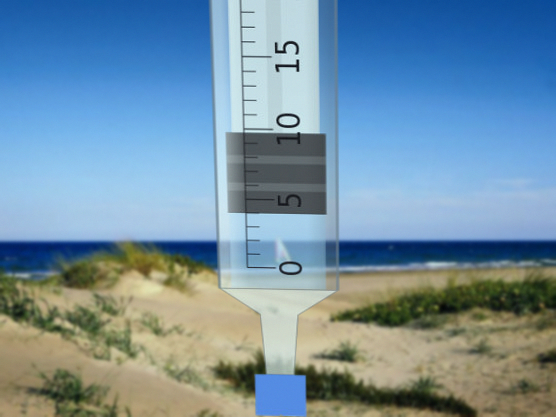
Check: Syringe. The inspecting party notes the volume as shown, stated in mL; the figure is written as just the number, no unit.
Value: 4
